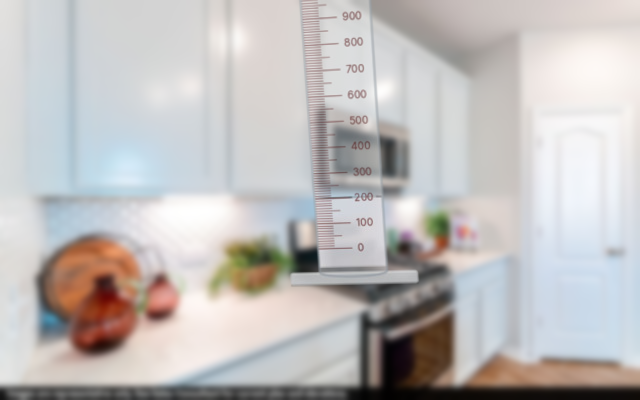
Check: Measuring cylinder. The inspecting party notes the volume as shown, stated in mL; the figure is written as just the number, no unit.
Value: 200
